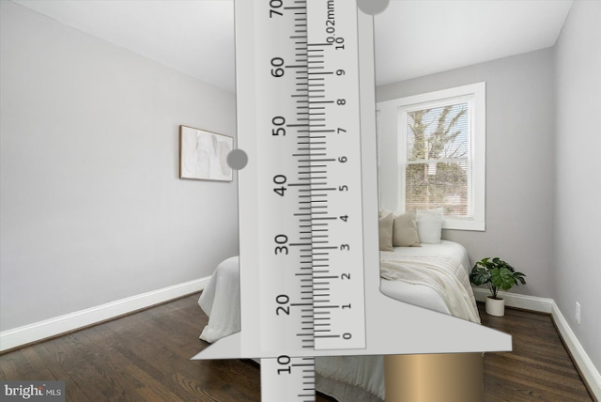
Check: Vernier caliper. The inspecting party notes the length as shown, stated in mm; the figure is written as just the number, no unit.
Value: 14.6
